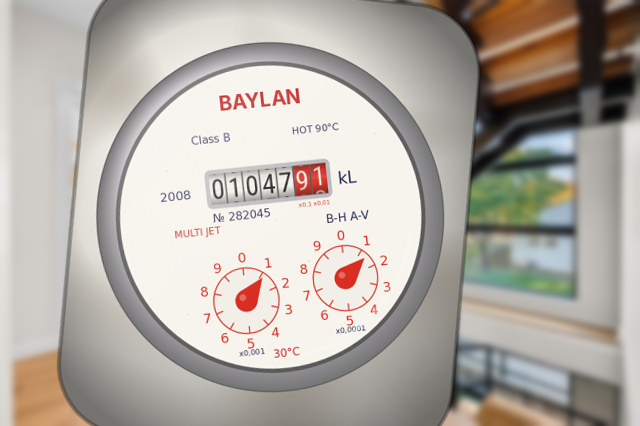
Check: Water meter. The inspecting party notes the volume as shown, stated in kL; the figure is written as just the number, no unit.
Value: 1047.9111
